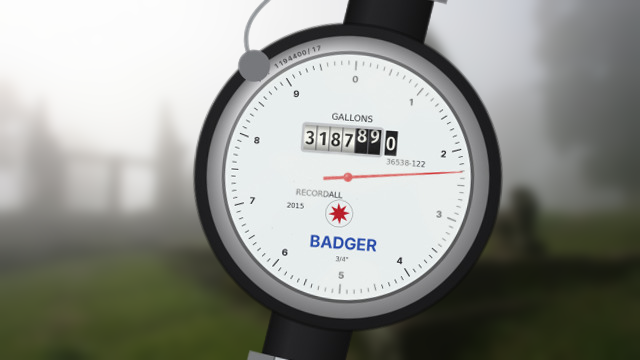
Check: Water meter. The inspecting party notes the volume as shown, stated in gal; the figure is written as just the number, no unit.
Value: 3187892.3
